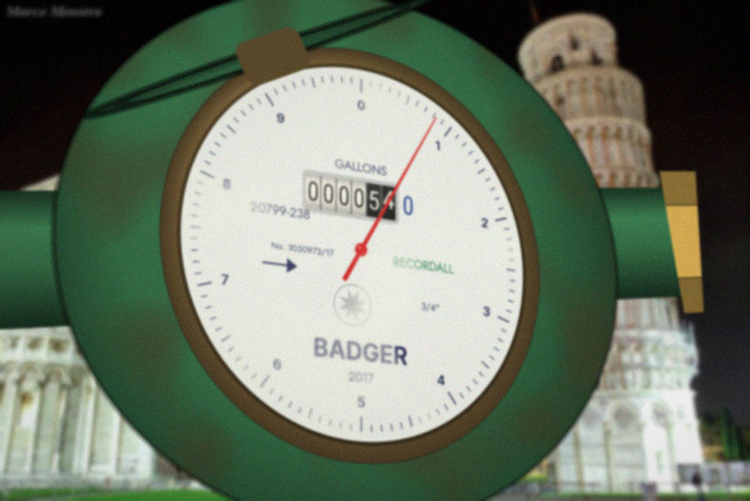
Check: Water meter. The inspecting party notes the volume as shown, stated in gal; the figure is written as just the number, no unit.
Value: 540.8
